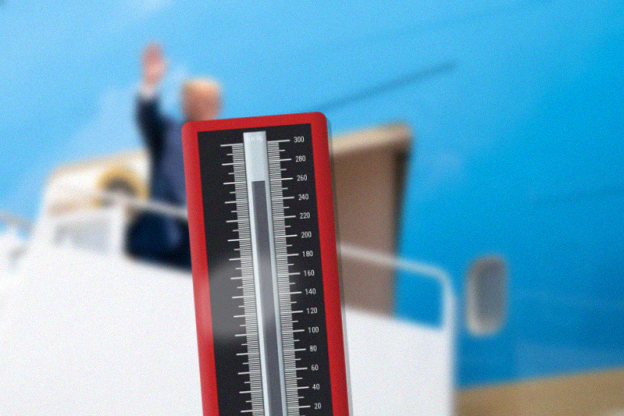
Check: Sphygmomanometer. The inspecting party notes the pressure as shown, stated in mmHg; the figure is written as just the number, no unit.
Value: 260
